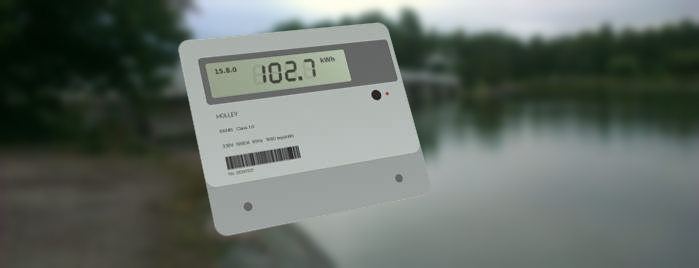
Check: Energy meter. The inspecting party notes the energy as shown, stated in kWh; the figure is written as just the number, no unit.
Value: 102.7
